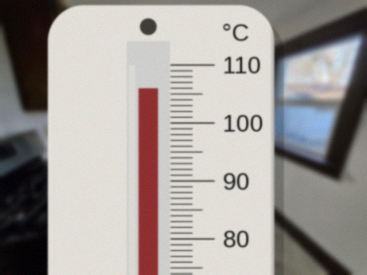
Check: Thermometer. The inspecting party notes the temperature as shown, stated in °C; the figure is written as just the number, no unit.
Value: 106
